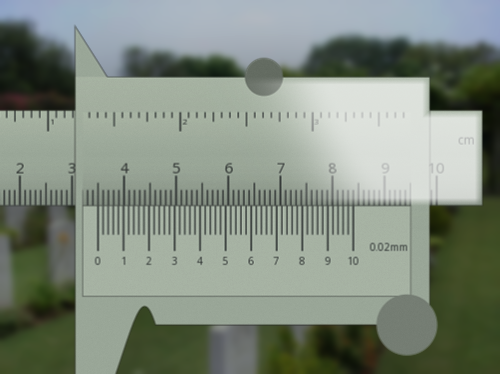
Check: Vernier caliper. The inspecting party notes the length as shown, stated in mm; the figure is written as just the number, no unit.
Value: 35.0
